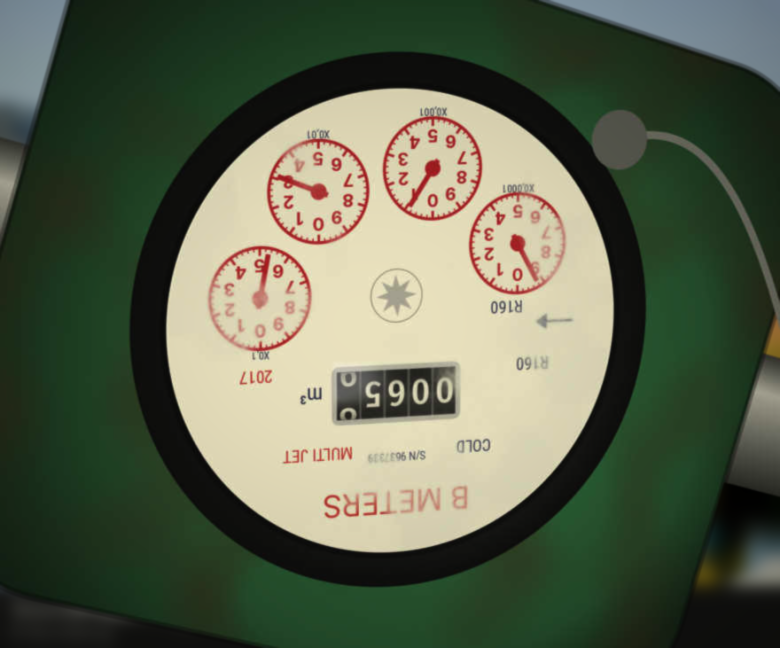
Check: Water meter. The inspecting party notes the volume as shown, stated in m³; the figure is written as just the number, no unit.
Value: 658.5309
